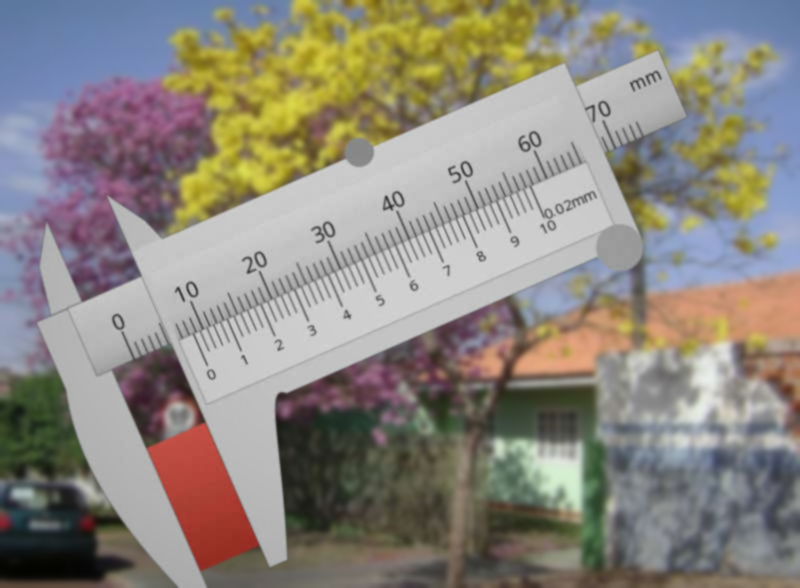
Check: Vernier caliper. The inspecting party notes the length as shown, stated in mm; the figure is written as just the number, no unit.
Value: 8.6
